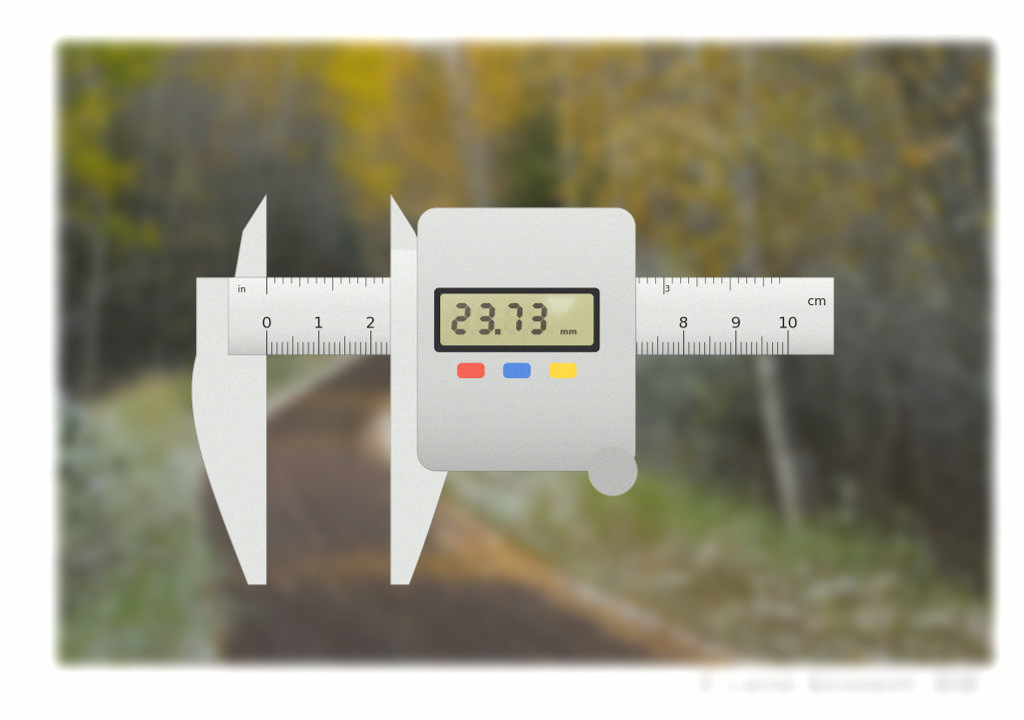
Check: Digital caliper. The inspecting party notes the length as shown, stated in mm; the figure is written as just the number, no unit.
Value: 23.73
